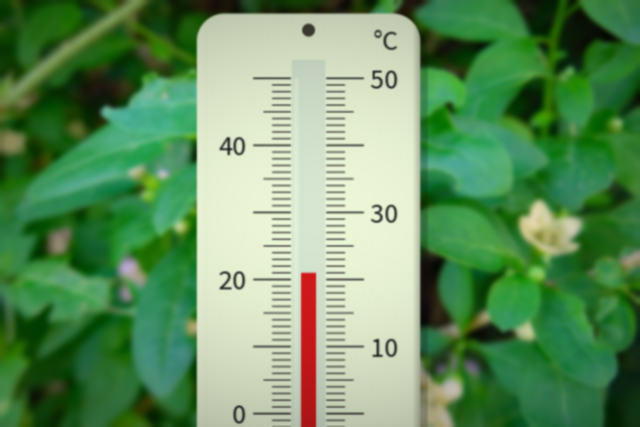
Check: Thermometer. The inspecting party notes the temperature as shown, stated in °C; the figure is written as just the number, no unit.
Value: 21
